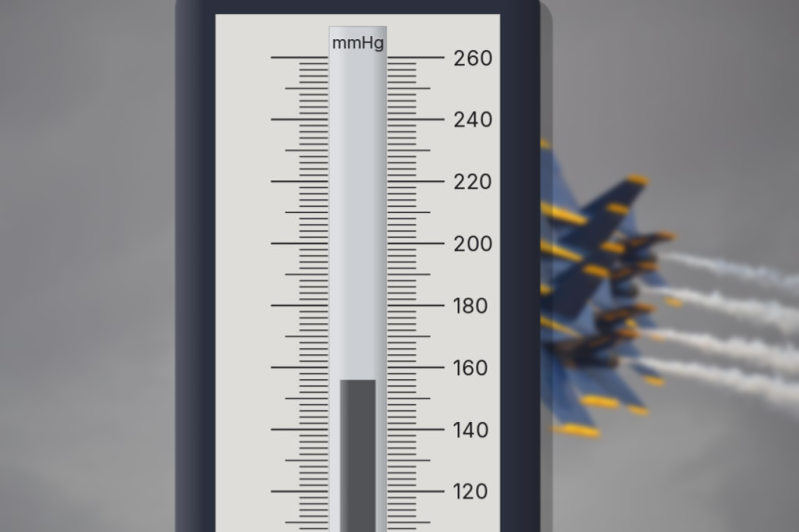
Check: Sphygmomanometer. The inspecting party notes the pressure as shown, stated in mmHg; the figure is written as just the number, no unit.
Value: 156
